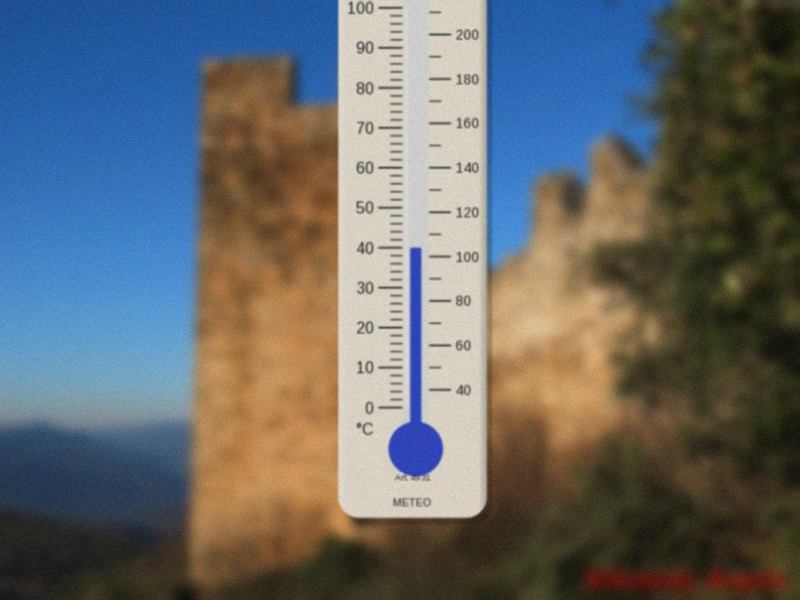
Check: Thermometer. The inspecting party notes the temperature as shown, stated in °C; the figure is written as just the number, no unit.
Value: 40
